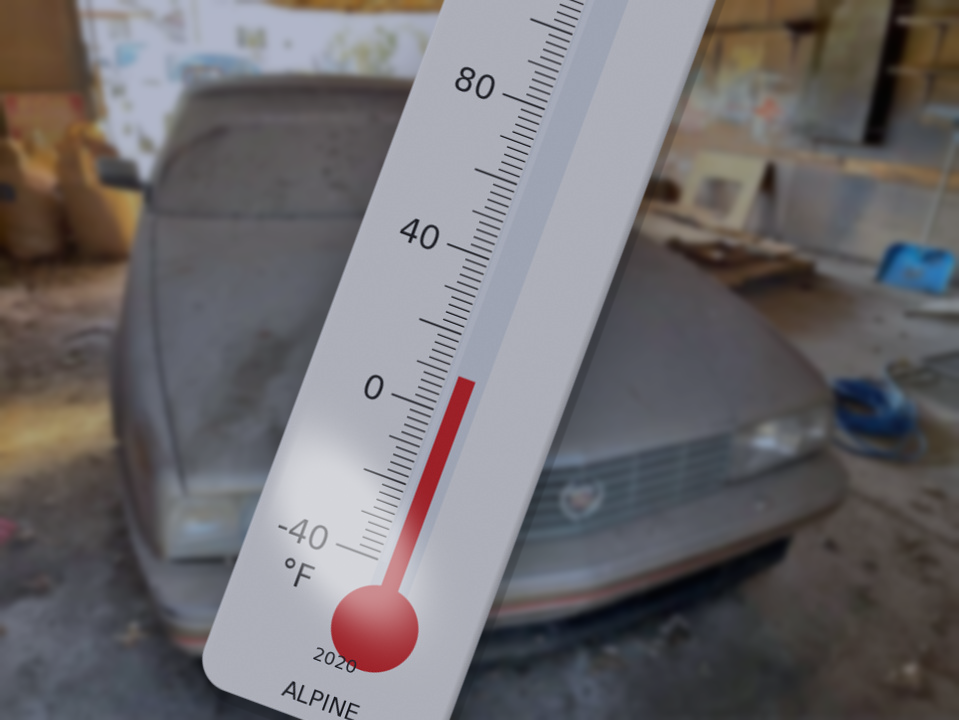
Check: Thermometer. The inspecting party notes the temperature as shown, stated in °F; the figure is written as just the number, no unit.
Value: 10
